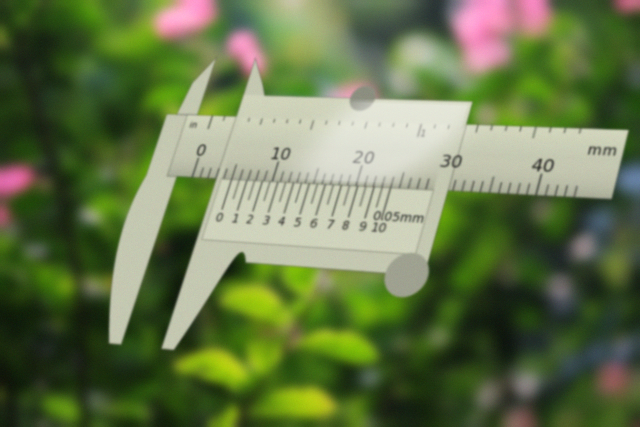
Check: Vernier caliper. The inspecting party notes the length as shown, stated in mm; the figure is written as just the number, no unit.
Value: 5.0
